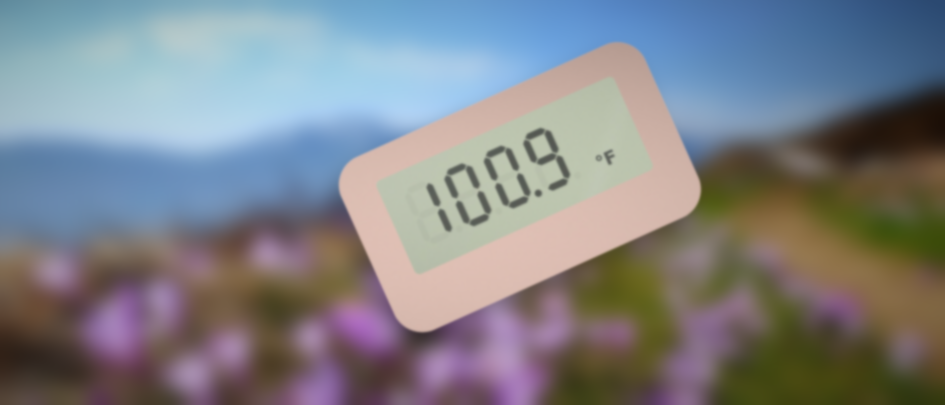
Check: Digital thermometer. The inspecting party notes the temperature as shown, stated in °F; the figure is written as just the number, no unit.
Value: 100.9
